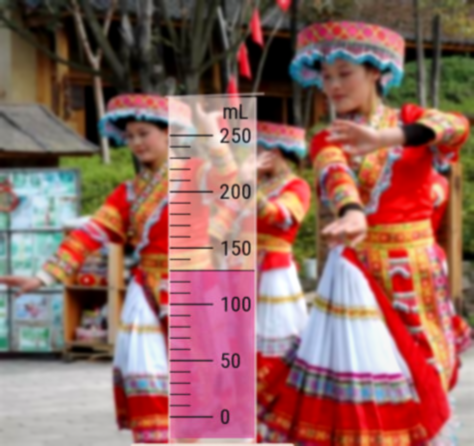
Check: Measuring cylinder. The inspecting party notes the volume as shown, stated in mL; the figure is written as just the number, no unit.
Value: 130
